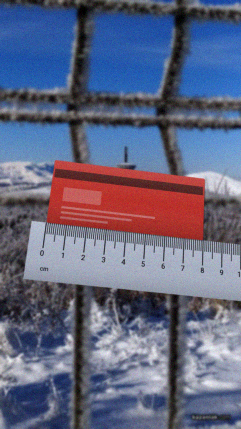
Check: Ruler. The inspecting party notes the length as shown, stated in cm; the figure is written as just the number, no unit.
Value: 8
